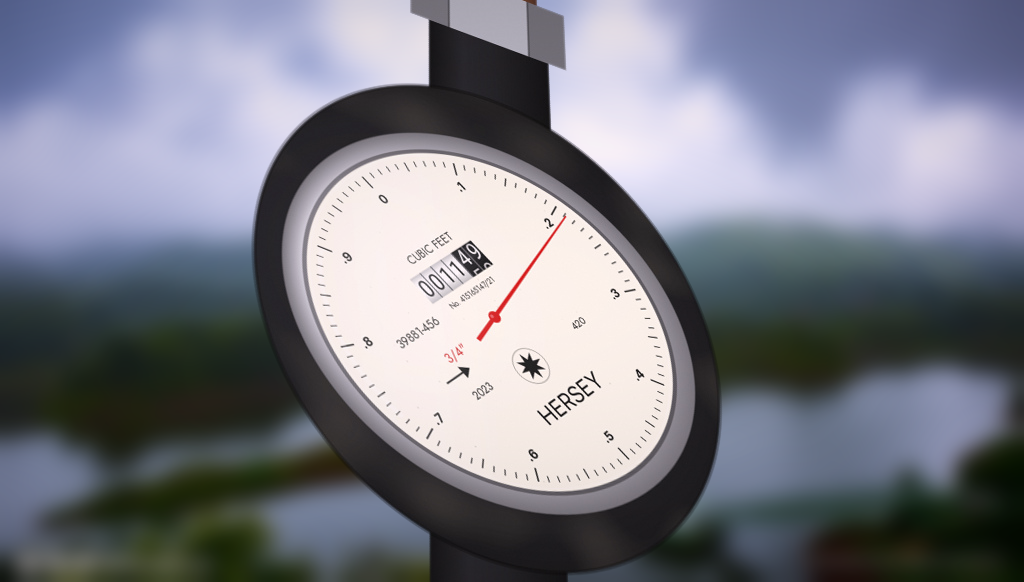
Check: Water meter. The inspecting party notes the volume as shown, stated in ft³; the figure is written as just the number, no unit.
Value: 1149.21
